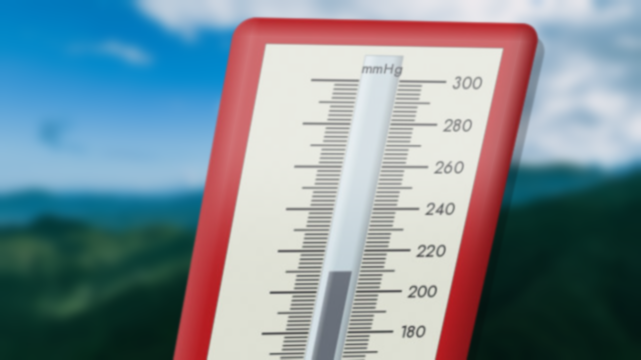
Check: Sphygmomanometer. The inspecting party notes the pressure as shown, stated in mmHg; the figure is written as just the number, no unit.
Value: 210
